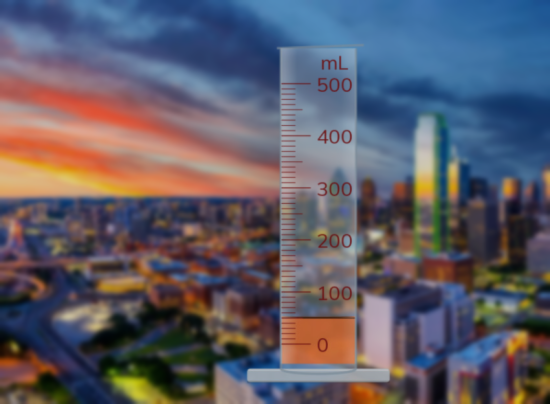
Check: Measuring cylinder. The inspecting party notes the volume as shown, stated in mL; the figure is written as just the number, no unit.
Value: 50
